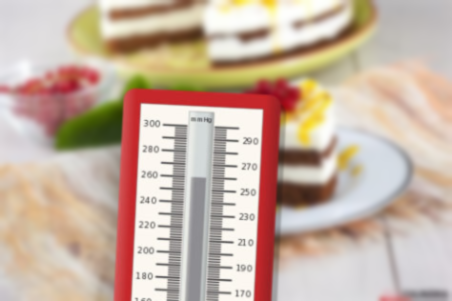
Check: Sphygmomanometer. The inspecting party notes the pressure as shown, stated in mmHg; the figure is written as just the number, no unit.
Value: 260
